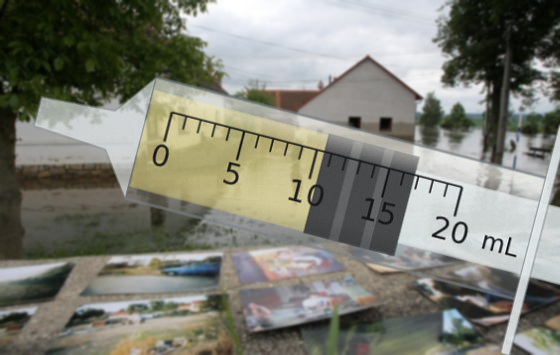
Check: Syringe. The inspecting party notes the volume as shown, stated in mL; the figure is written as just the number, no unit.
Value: 10.5
